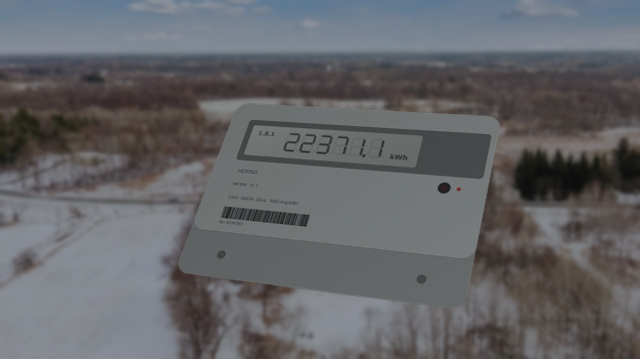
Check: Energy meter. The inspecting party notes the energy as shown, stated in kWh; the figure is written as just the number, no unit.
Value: 22371.1
